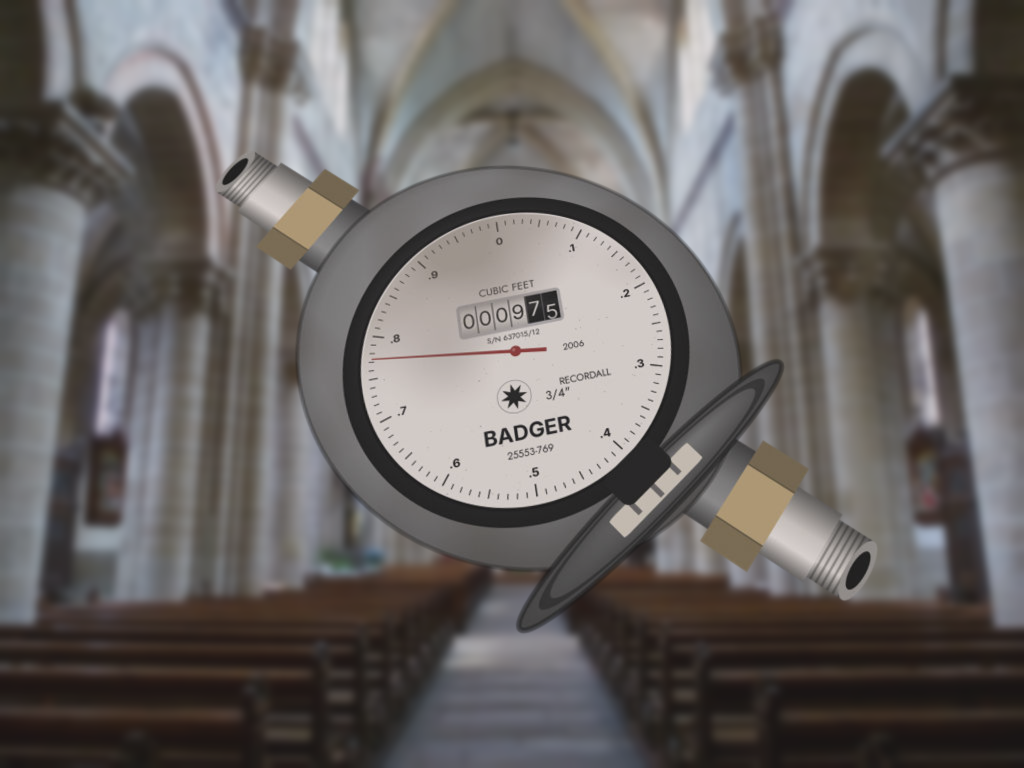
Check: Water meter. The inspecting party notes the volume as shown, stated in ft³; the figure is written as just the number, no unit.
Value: 974.77
